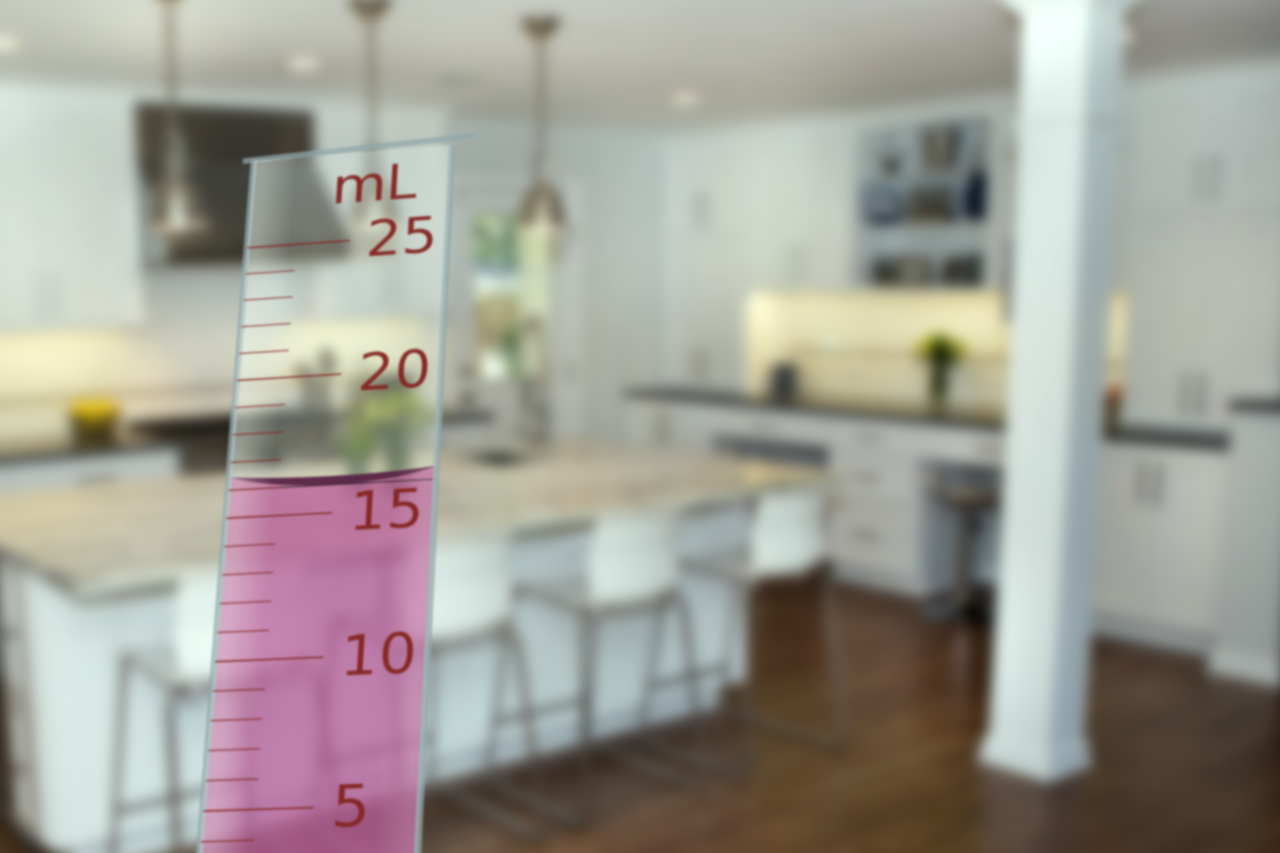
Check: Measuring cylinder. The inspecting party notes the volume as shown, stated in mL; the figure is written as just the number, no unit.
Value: 16
